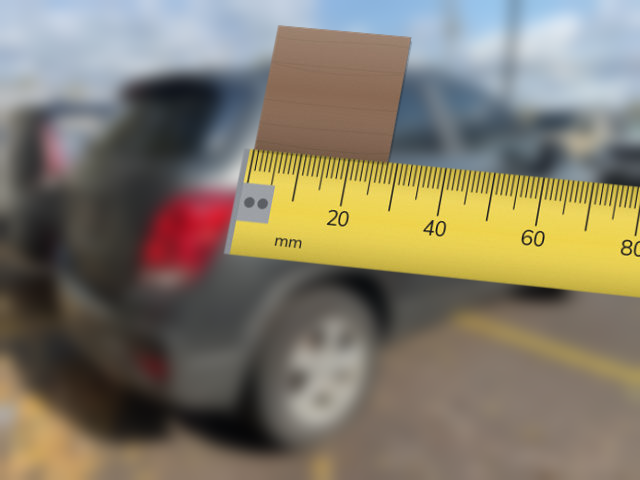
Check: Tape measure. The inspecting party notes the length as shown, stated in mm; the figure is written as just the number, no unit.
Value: 28
